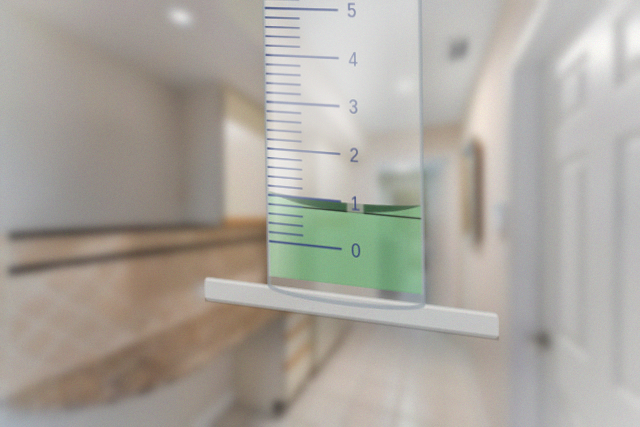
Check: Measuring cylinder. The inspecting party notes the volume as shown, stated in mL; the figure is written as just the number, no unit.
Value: 0.8
